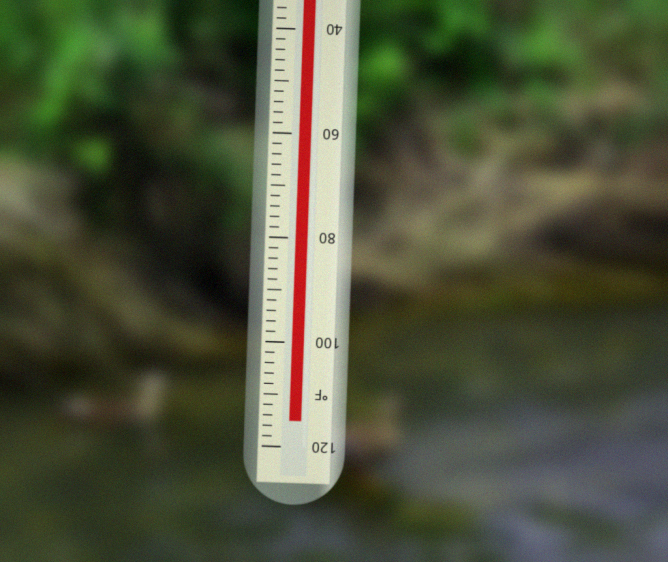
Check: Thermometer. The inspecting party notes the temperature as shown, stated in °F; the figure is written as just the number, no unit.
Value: 115
